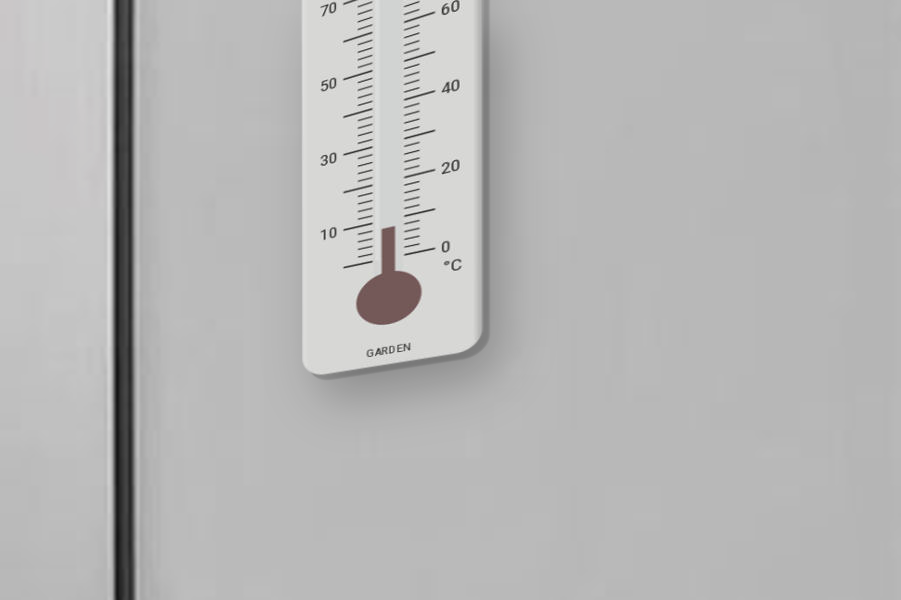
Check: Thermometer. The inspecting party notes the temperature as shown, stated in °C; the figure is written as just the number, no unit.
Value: 8
